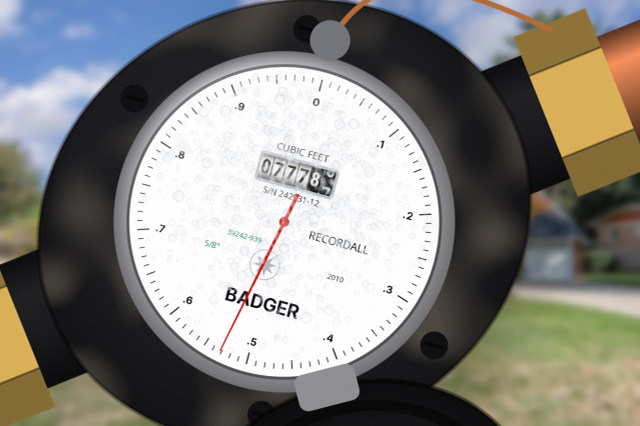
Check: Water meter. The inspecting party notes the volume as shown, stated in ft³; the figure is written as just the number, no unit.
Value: 77786.53
